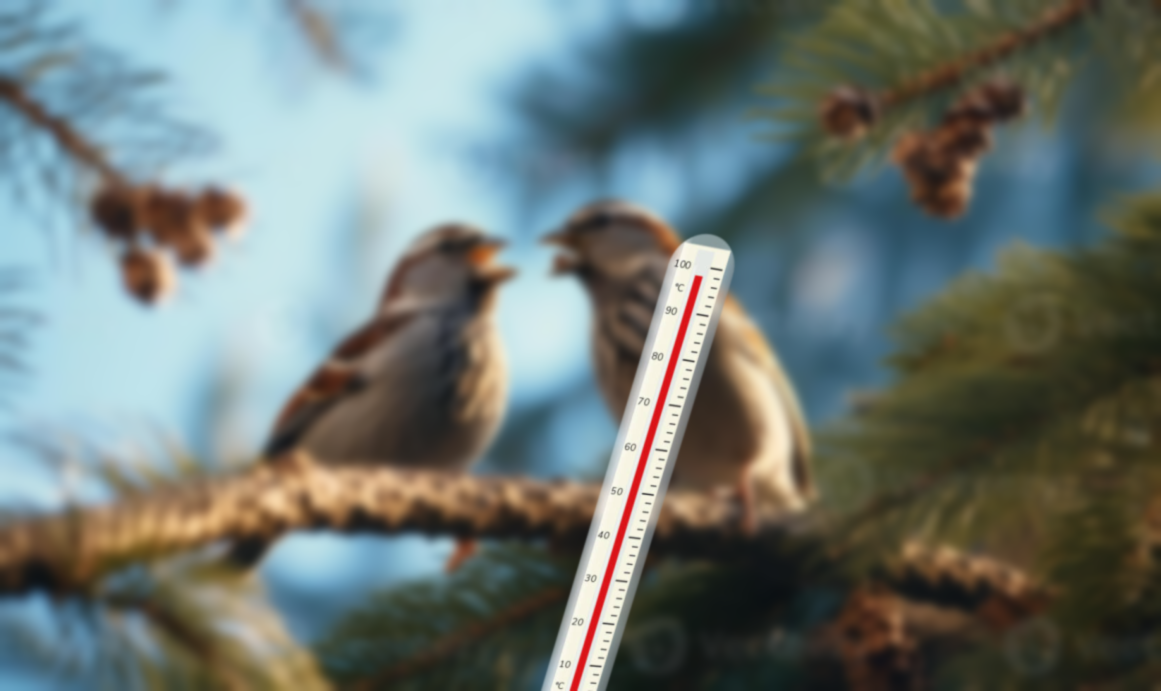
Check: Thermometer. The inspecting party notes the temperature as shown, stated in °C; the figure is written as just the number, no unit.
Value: 98
